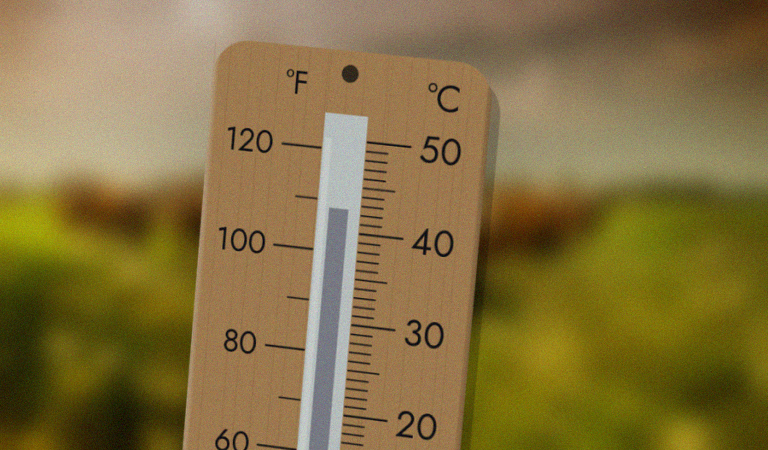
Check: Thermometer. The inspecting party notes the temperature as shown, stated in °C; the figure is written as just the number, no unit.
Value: 42.5
